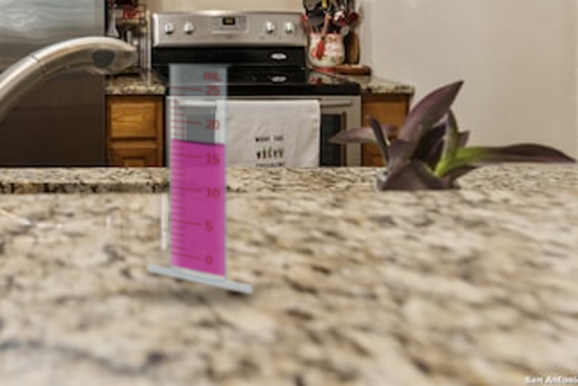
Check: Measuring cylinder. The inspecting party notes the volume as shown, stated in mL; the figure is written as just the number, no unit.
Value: 17
